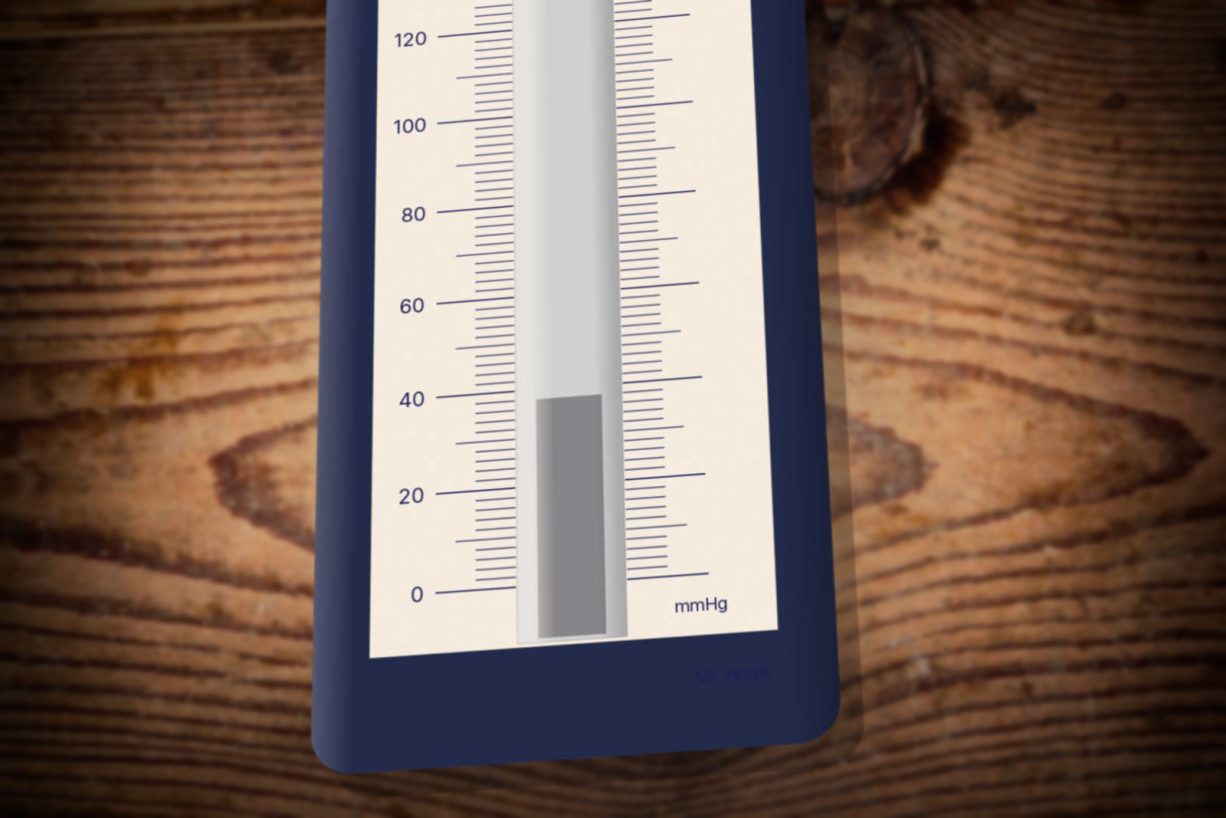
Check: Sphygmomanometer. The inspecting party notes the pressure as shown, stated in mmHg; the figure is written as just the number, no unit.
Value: 38
